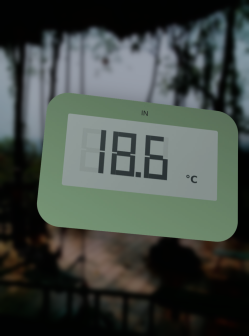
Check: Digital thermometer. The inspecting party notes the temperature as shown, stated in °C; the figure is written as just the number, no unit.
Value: 18.6
